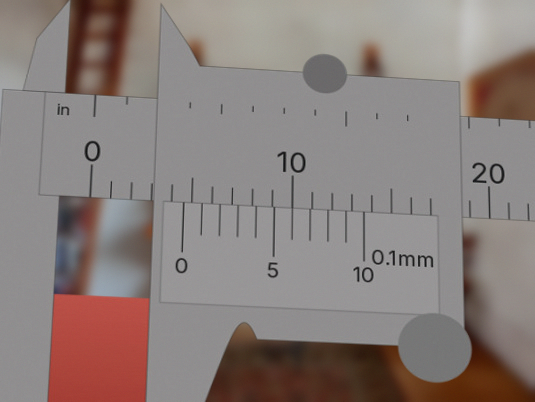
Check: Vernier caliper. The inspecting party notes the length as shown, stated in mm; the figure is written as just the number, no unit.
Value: 4.6
